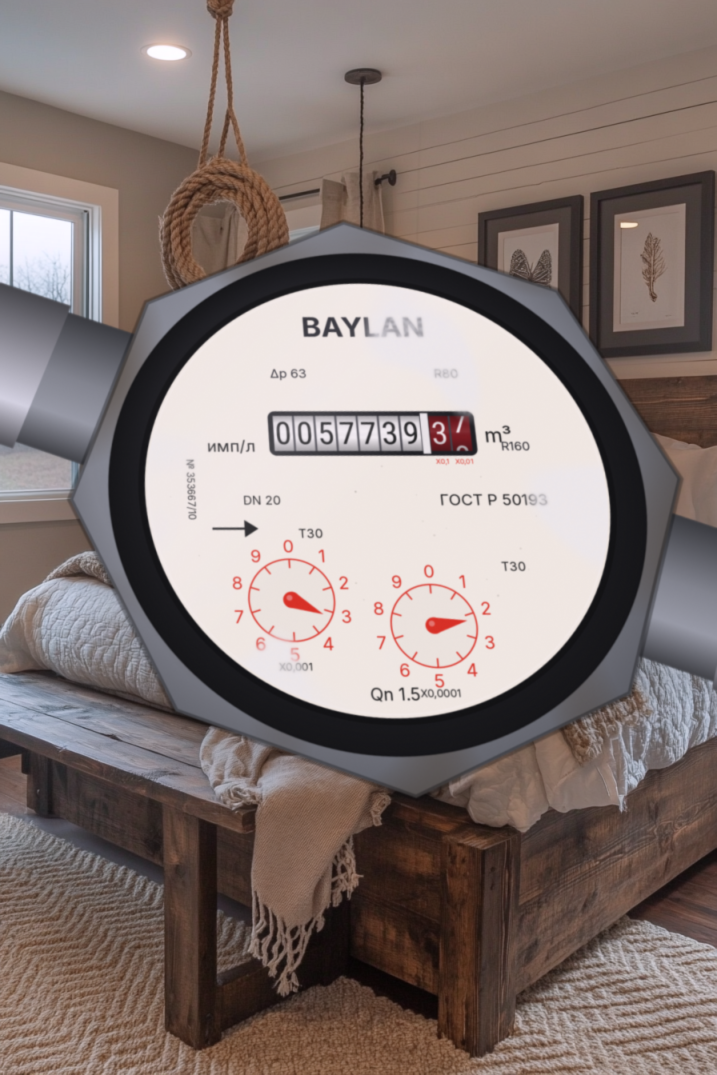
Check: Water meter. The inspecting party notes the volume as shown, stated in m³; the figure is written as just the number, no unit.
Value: 57739.3732
